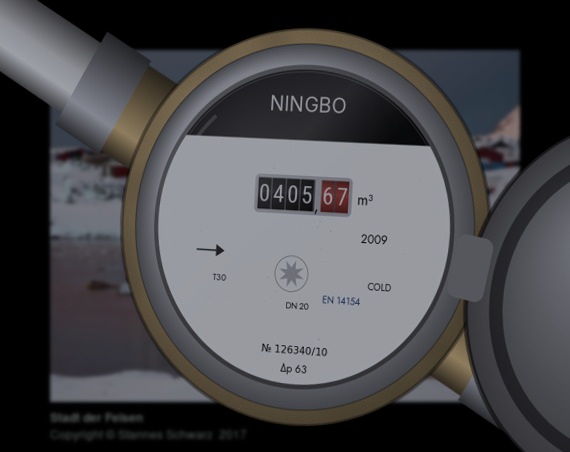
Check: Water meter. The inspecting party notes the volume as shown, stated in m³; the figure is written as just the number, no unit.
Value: 405.67
